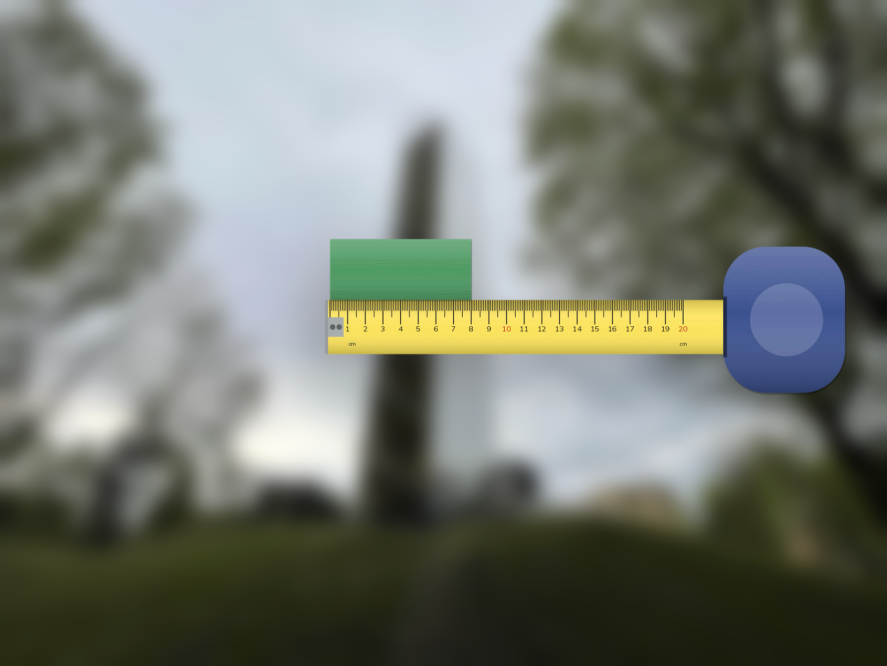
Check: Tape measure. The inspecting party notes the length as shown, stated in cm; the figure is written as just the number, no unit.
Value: 8
